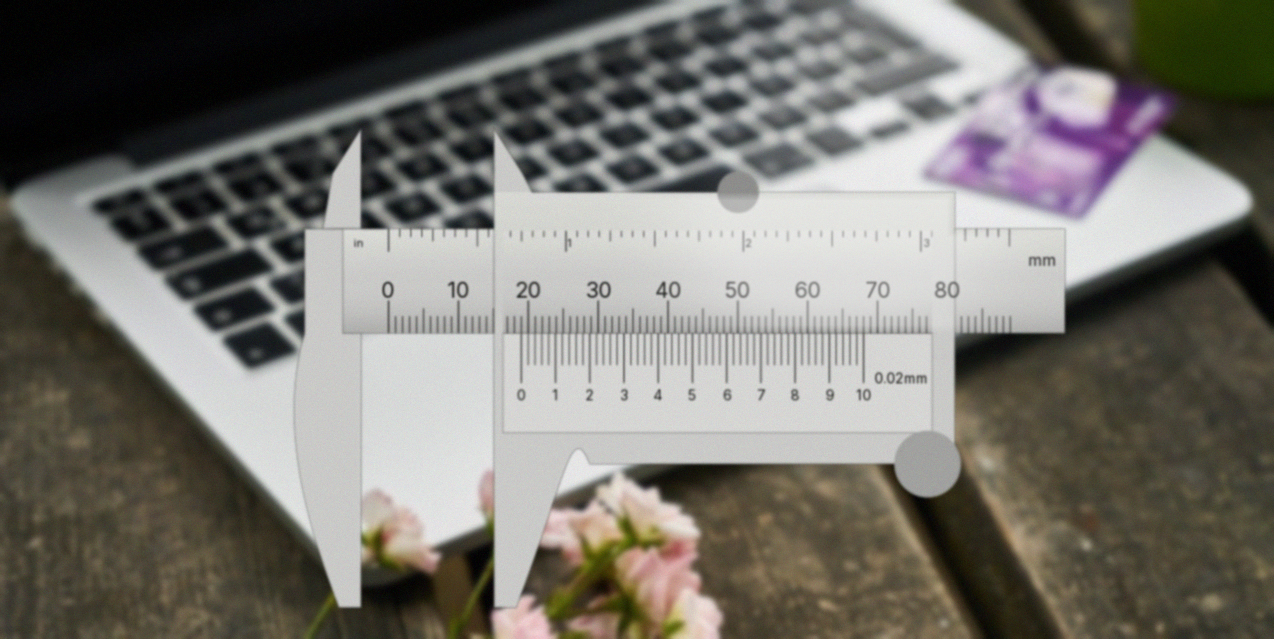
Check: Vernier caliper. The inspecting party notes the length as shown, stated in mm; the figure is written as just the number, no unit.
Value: 19.0
